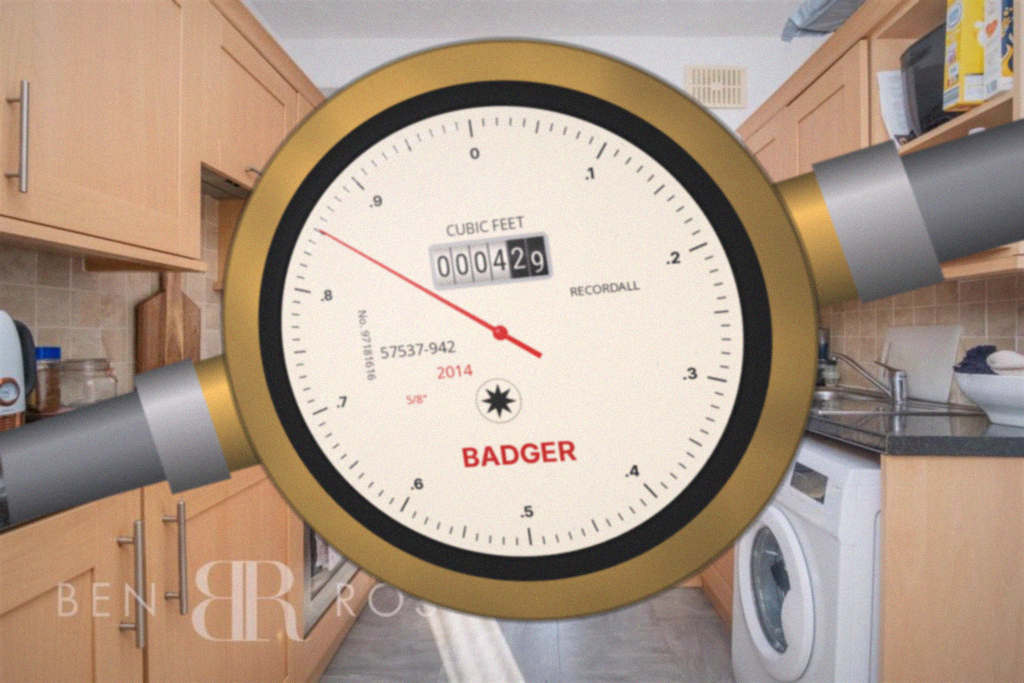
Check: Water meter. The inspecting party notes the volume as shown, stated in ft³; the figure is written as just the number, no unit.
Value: 428.85
